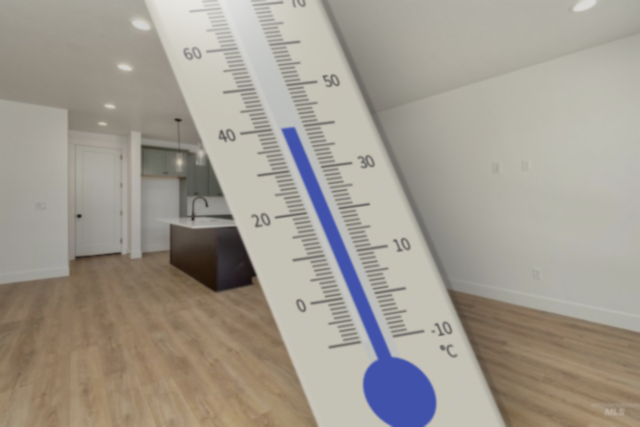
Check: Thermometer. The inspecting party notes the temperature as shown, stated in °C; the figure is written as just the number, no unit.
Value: 40
